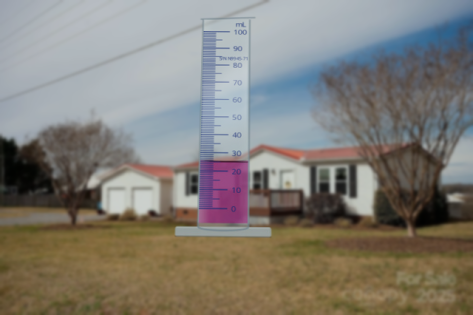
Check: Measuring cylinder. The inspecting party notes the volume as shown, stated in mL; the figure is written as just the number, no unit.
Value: 25
